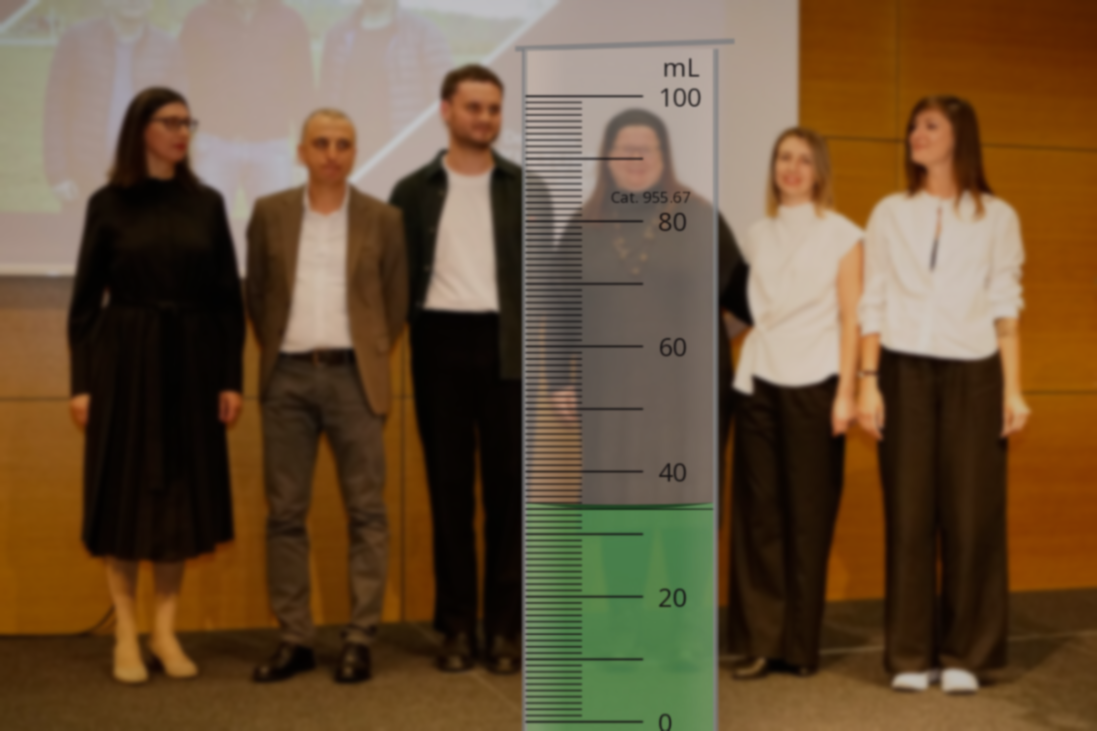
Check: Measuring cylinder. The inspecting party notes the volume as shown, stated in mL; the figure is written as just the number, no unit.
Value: 34
